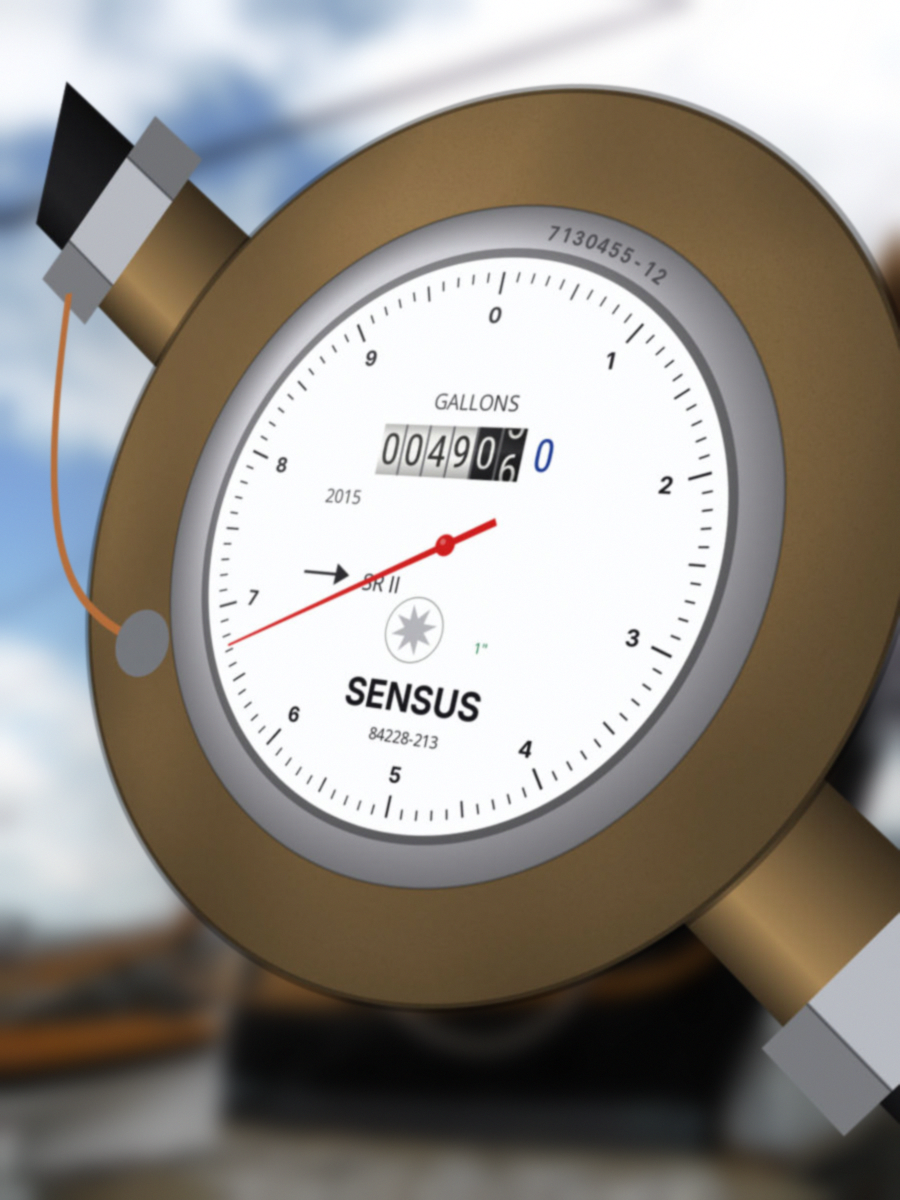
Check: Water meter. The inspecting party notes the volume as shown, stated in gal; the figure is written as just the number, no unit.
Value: 49056.7
